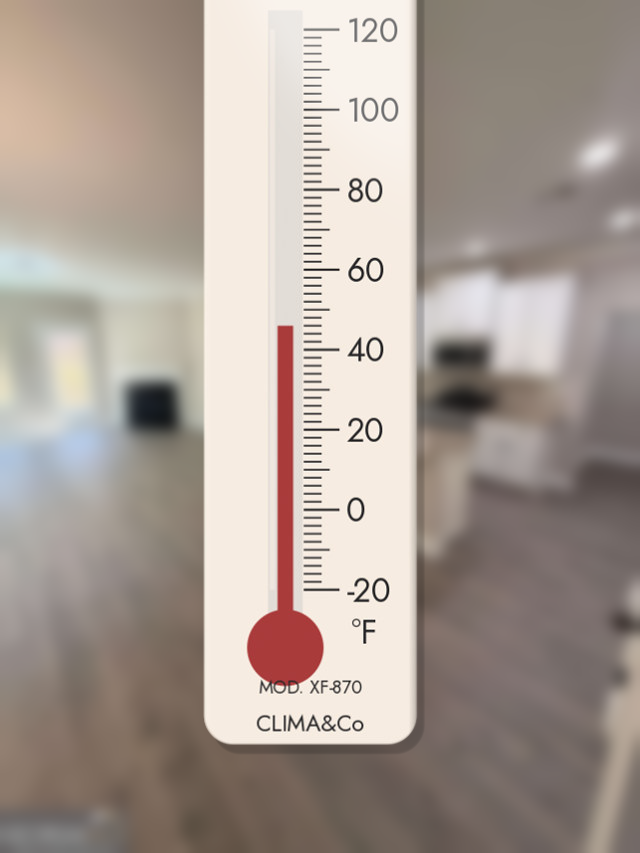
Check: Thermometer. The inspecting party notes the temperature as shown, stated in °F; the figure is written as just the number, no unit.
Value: 46
